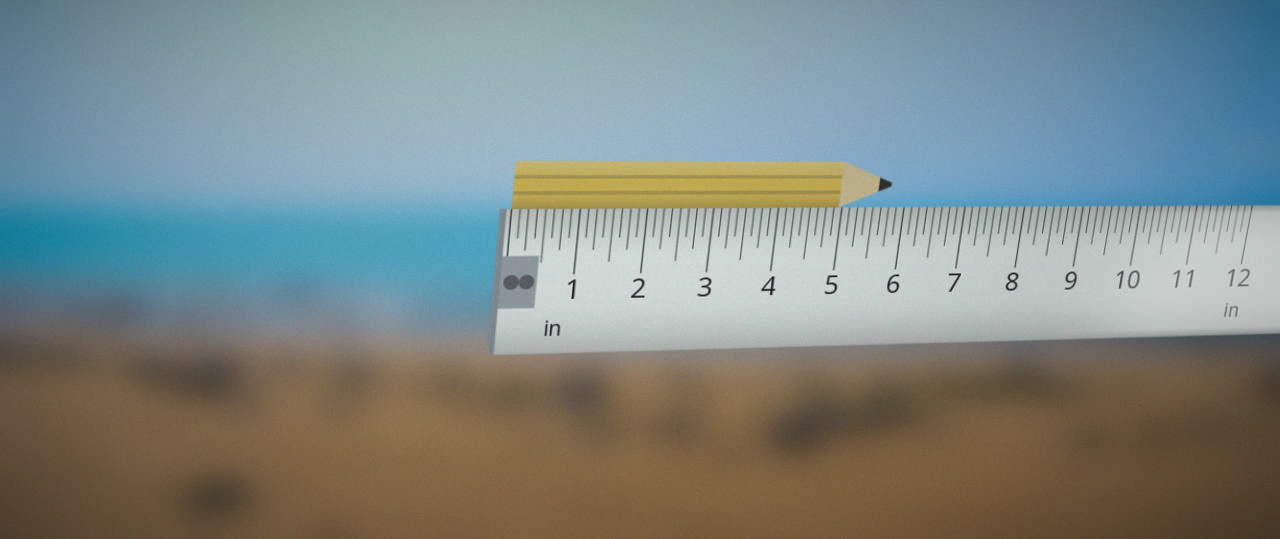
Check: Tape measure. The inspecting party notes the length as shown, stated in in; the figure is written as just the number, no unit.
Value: 5.75
